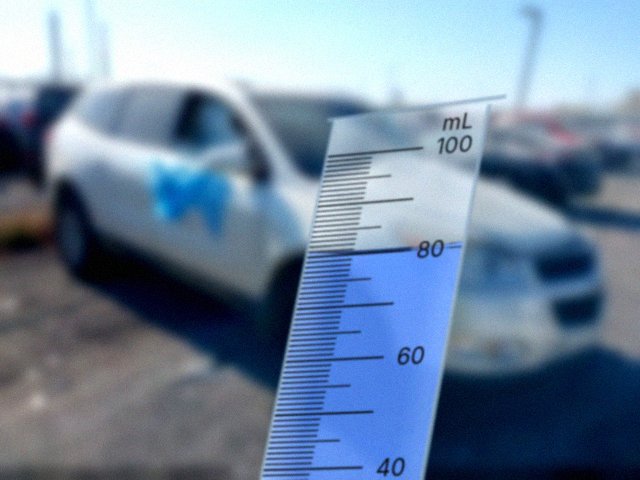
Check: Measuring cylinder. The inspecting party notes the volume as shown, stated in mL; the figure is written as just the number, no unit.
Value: 80
